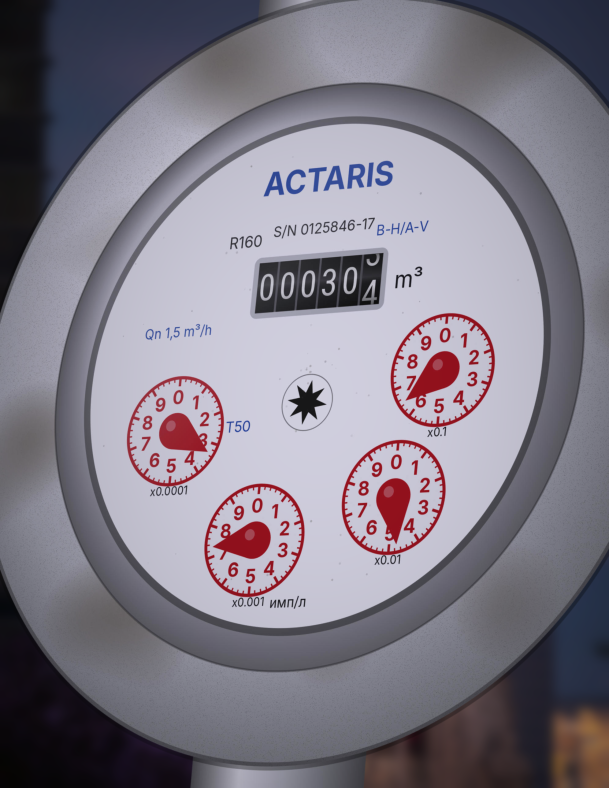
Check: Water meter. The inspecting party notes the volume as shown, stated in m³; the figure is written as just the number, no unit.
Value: 303.6473
